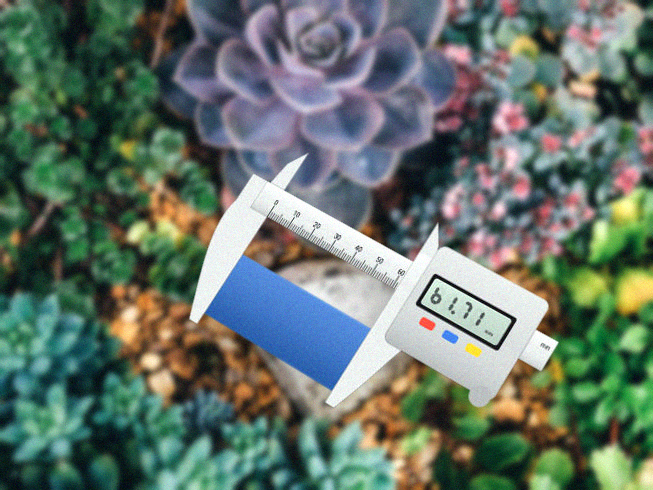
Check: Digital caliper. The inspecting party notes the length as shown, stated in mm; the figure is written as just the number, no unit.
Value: 61.71
